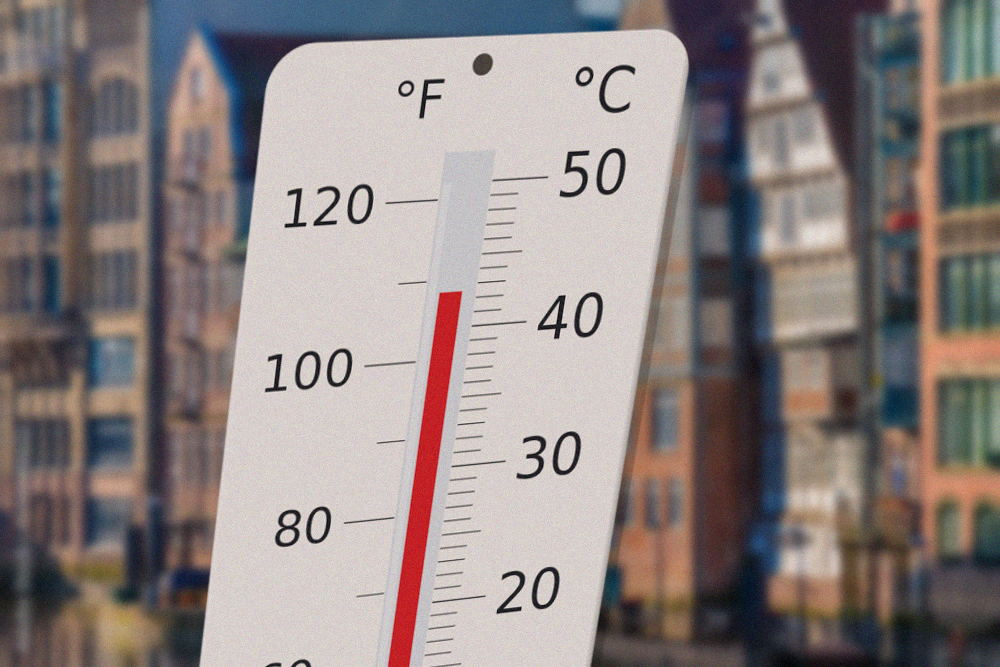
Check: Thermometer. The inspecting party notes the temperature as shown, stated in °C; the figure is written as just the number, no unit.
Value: 42.5
